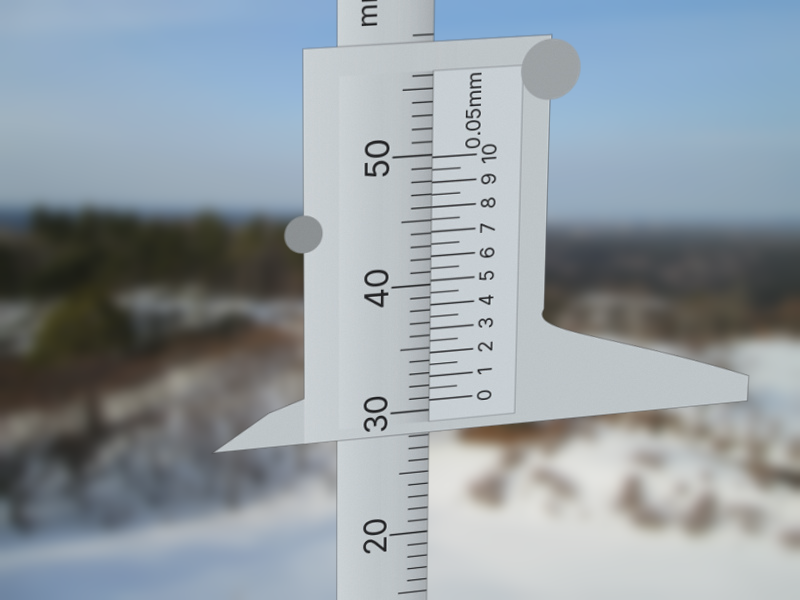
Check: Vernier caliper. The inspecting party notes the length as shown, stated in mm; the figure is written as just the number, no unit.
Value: 30.8
